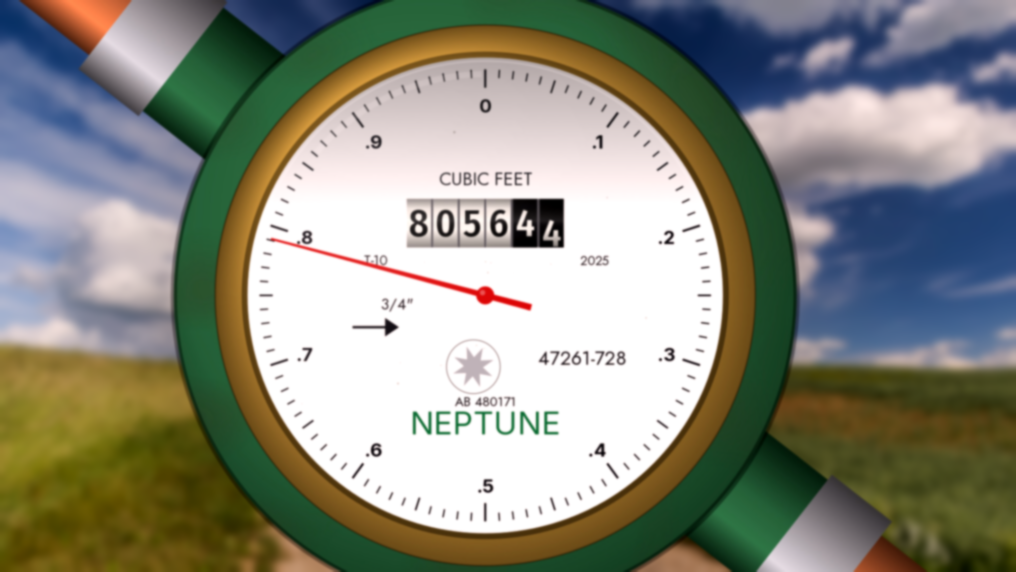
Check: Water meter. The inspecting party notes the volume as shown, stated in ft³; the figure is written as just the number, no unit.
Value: 805643.79
